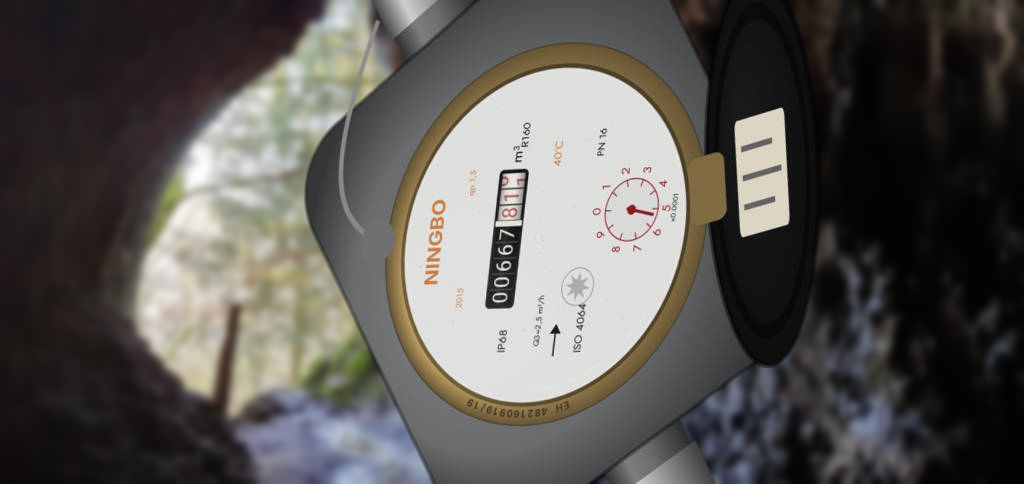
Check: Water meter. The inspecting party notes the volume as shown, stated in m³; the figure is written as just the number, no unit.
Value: 667.8105
